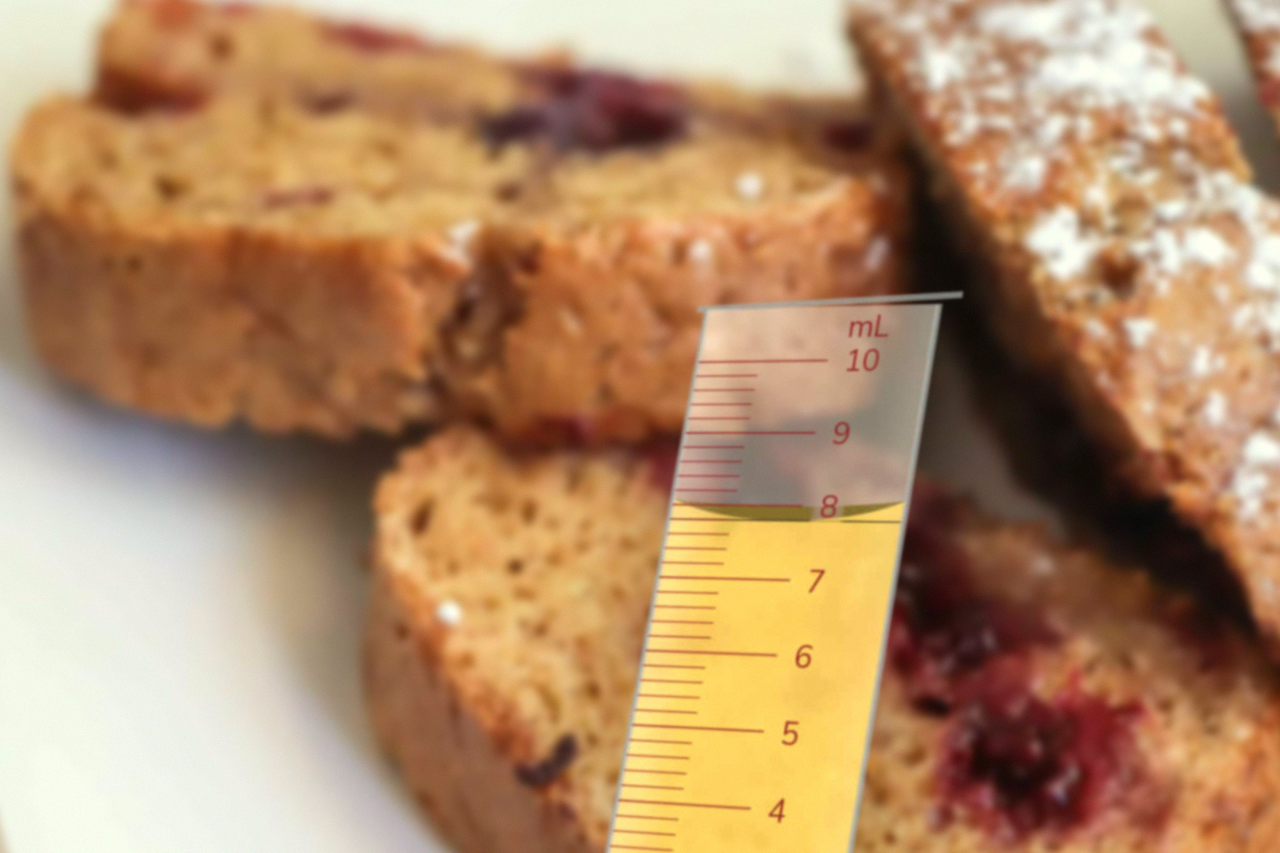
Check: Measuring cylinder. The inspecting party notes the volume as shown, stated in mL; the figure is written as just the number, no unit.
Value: 7.8
